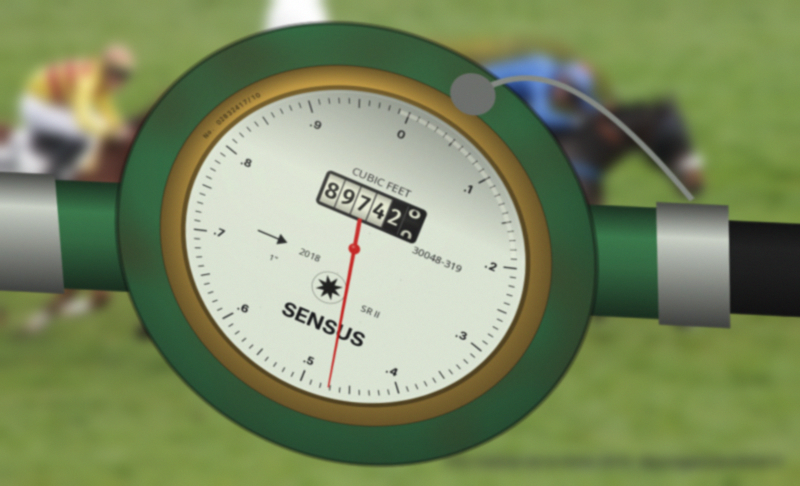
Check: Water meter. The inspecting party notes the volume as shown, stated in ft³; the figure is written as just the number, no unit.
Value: 897428.47
